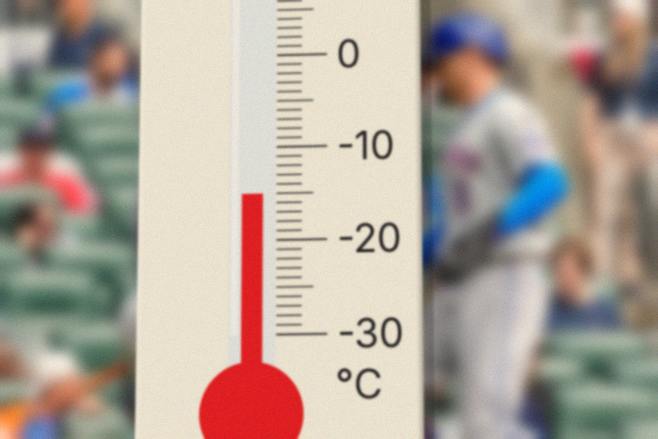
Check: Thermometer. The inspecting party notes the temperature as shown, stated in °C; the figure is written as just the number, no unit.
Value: -15
